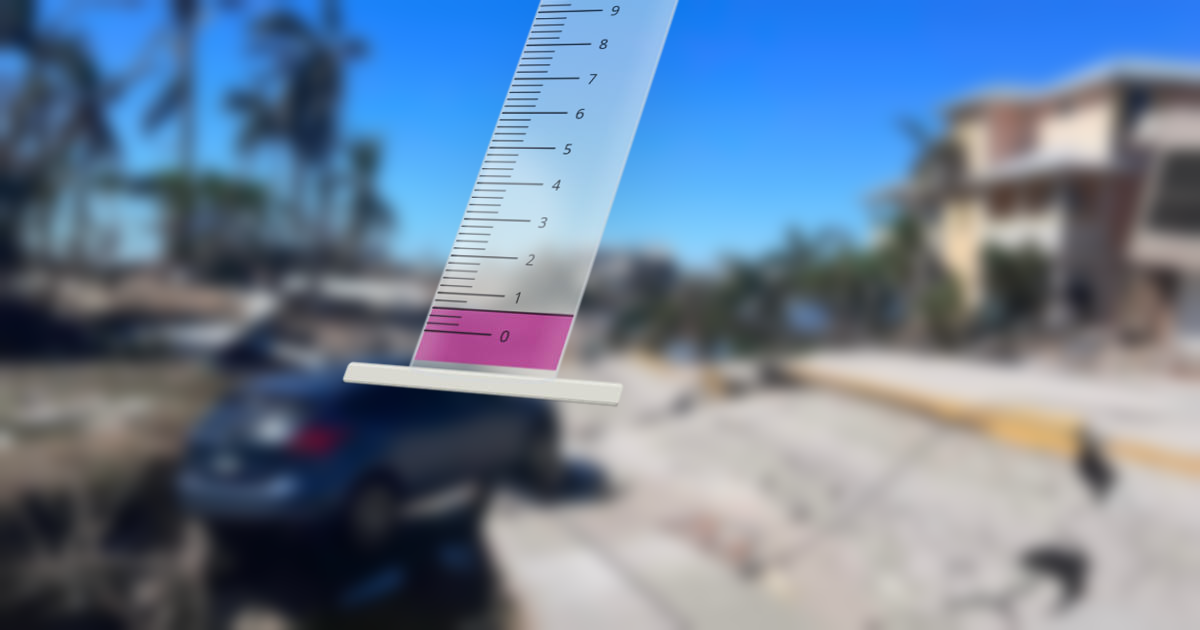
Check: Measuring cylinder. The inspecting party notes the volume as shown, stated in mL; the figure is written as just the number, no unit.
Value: 0.6
